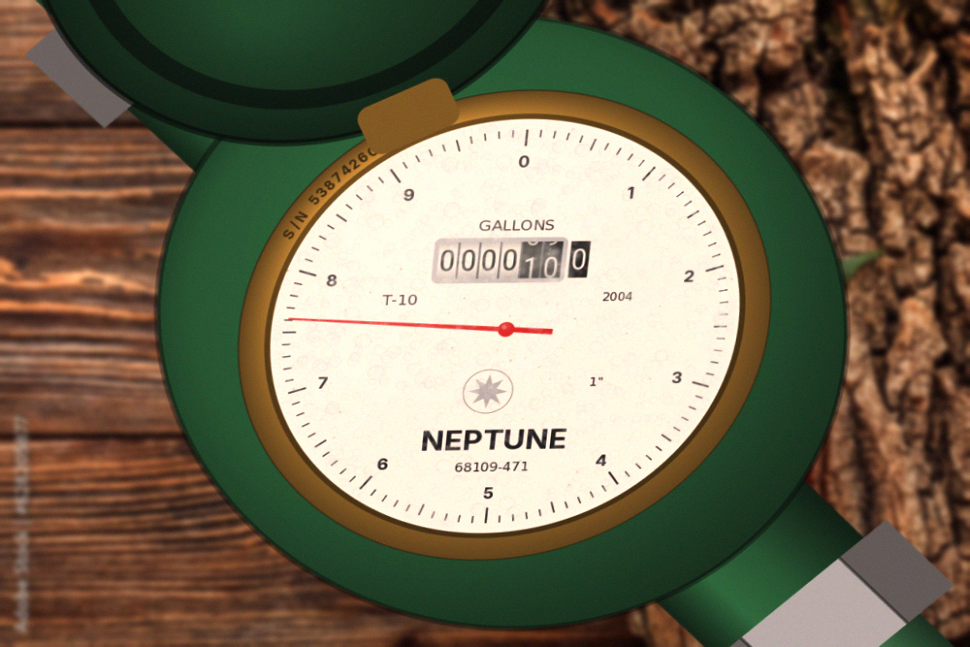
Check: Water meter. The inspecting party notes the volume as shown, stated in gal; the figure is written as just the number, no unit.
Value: 97.6
